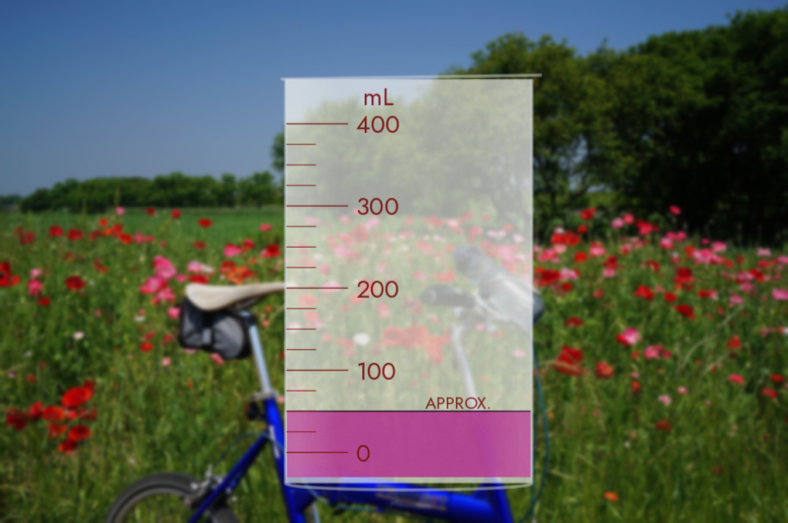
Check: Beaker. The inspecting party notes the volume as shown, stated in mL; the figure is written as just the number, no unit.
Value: 50
